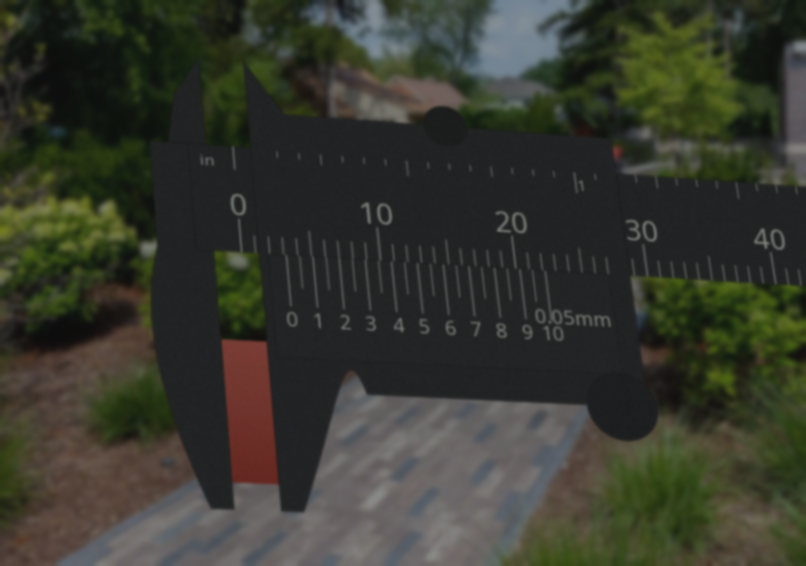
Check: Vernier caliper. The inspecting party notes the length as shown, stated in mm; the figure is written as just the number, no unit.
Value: 3.2
